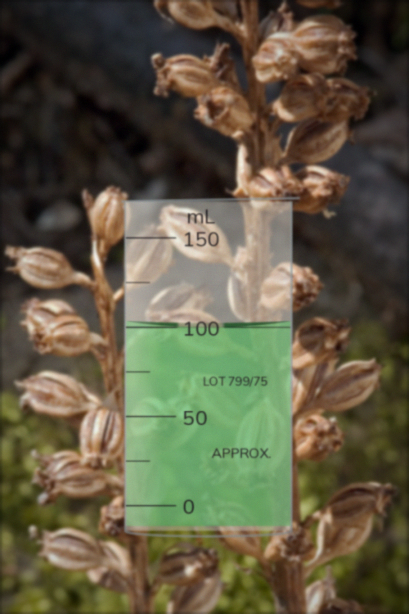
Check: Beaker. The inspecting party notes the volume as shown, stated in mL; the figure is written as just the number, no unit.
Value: 100
